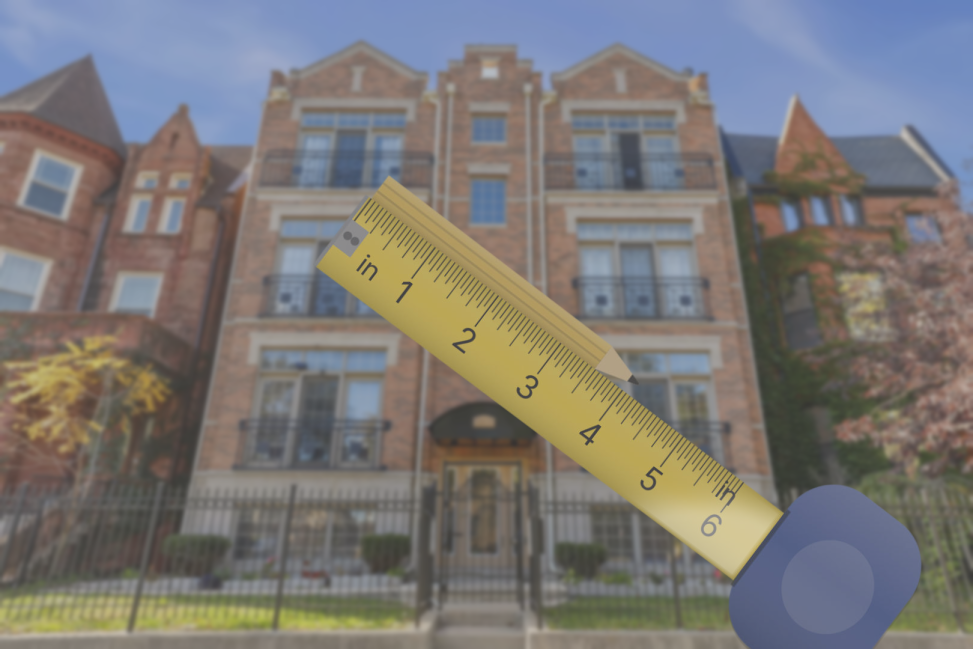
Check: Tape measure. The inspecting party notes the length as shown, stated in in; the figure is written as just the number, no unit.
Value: 4.125
